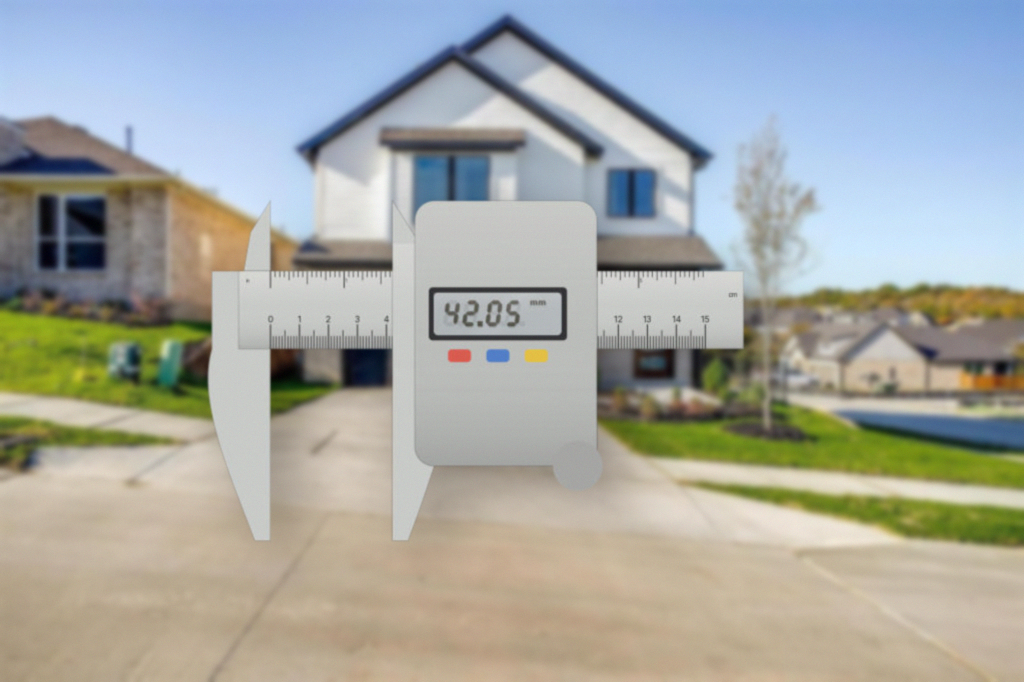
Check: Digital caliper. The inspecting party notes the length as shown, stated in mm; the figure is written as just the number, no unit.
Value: 42.05
